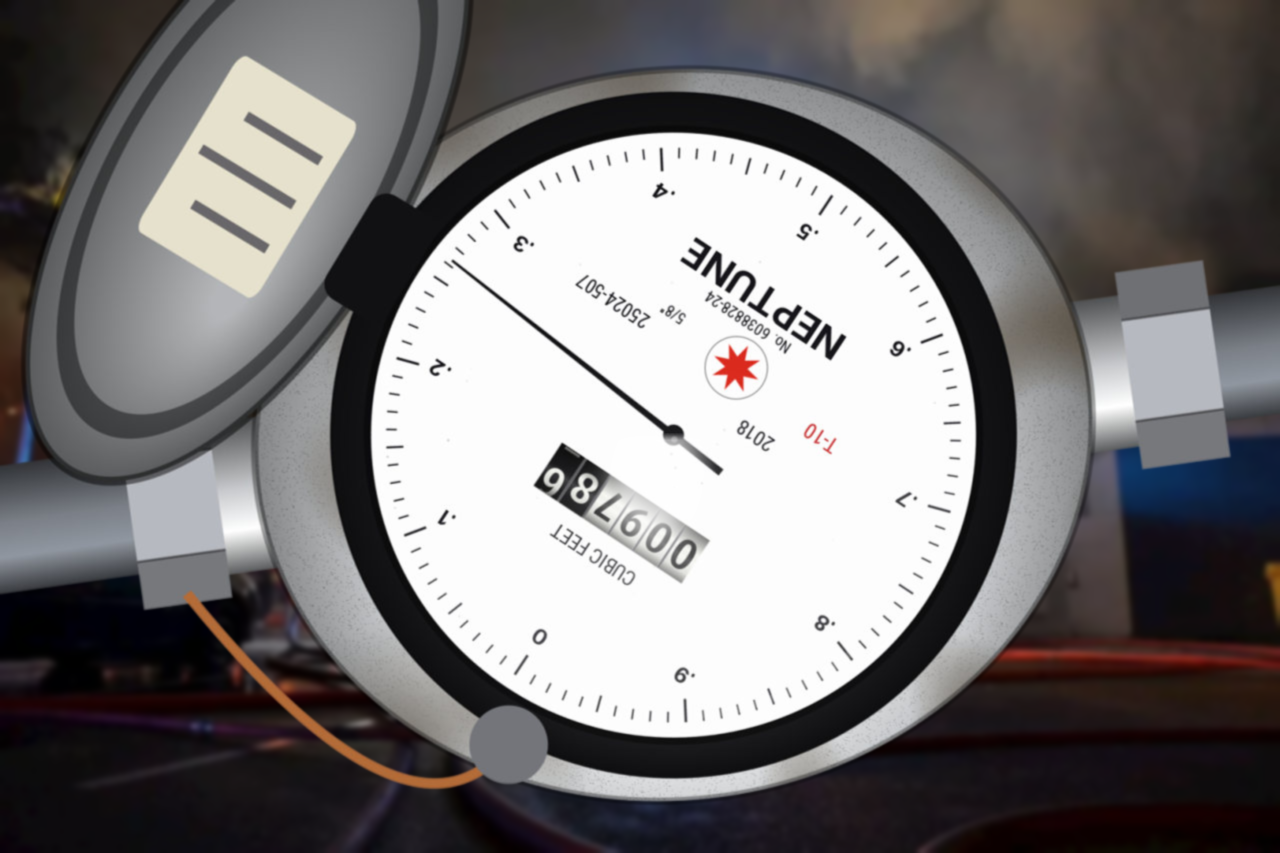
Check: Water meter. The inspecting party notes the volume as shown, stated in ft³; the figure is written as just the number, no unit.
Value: 9786.26
